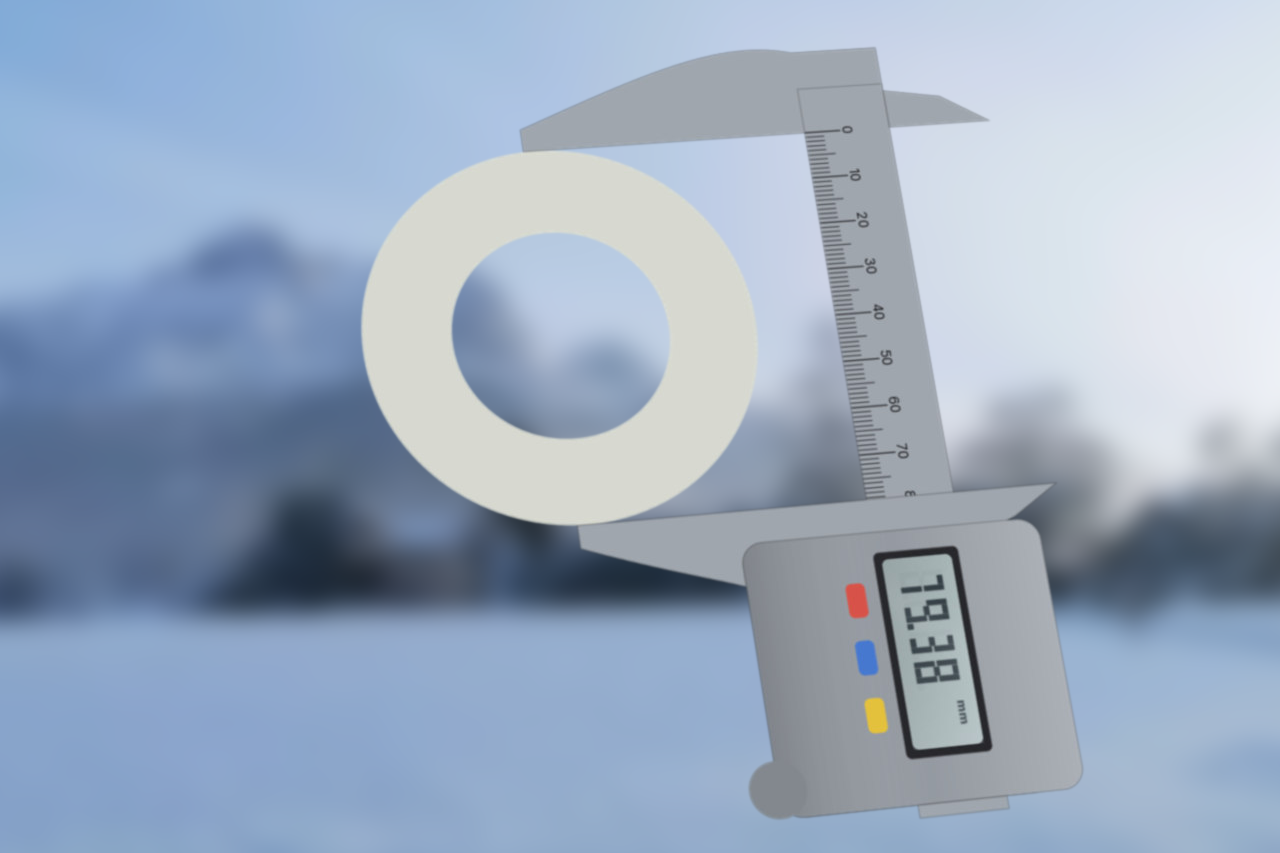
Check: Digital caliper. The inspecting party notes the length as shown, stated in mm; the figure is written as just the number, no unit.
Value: 79.38
